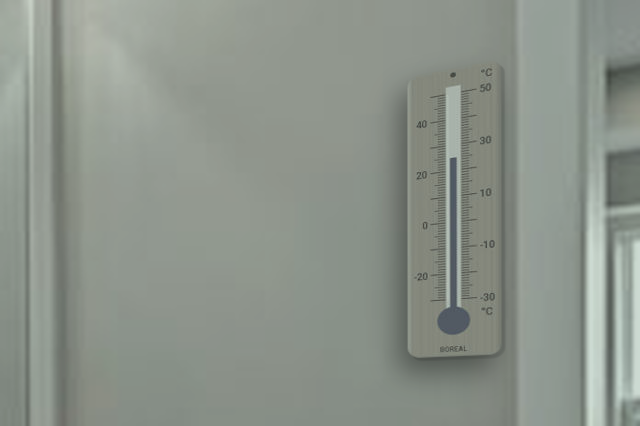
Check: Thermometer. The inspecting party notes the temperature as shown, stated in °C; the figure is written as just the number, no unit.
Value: 25
